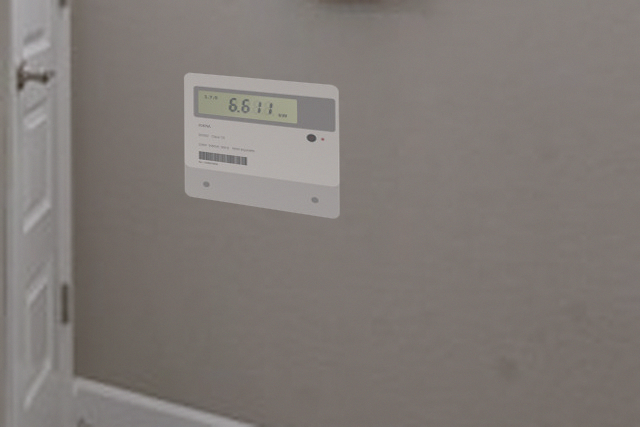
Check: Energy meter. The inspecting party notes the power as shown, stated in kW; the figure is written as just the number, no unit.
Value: 6.611
